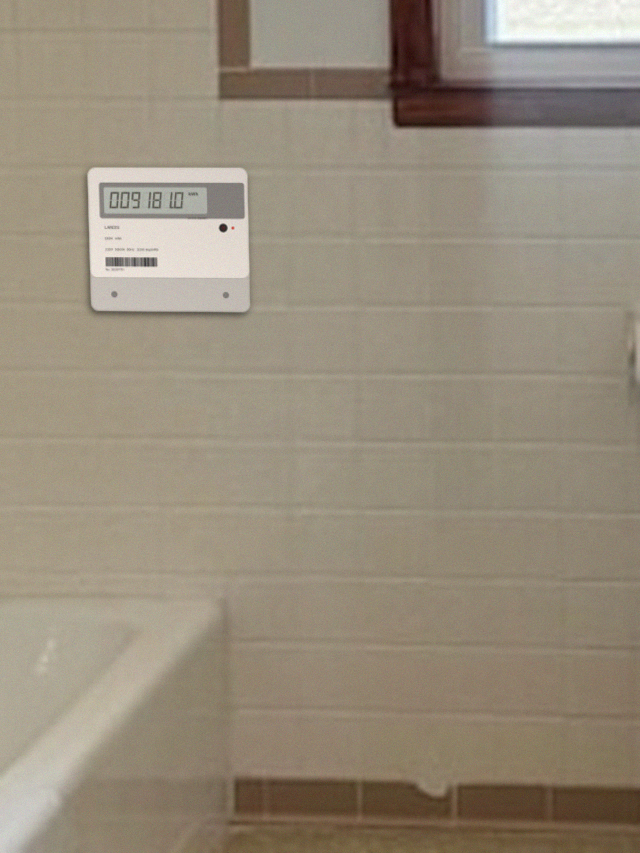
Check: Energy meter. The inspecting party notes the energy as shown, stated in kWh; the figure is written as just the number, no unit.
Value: 9181.0
